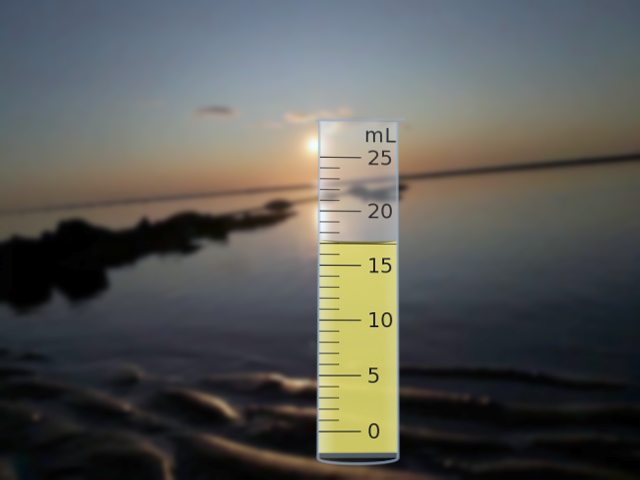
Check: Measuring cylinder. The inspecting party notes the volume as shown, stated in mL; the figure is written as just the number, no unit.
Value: 17
